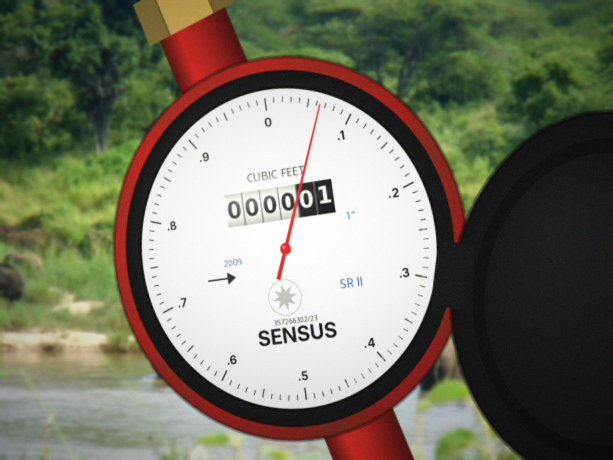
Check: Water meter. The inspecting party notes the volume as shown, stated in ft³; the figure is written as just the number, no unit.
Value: 1.06
